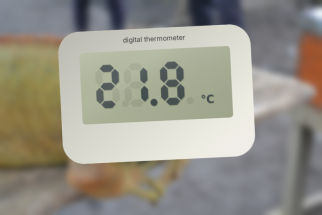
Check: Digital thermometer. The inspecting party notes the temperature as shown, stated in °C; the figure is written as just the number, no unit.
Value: 21.8
